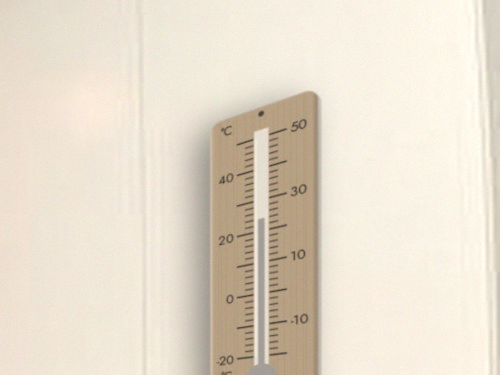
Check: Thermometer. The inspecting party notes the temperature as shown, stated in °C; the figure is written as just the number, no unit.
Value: 24
